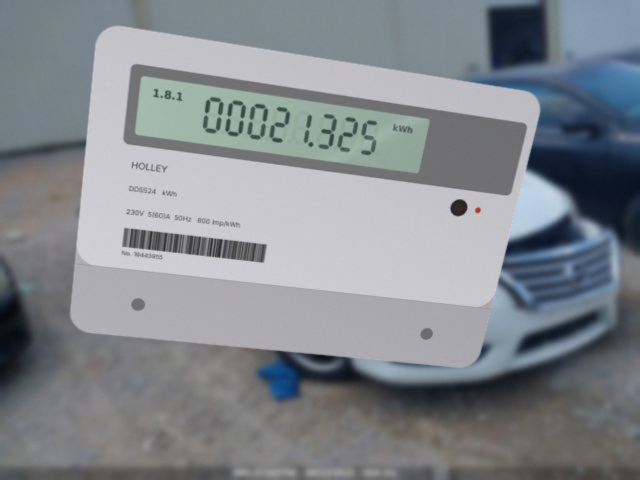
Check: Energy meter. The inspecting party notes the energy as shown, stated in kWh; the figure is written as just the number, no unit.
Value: 21.325
